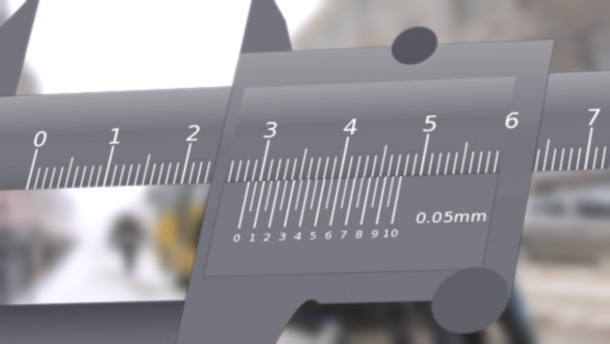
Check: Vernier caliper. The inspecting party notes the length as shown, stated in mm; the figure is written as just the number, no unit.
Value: 28.6
